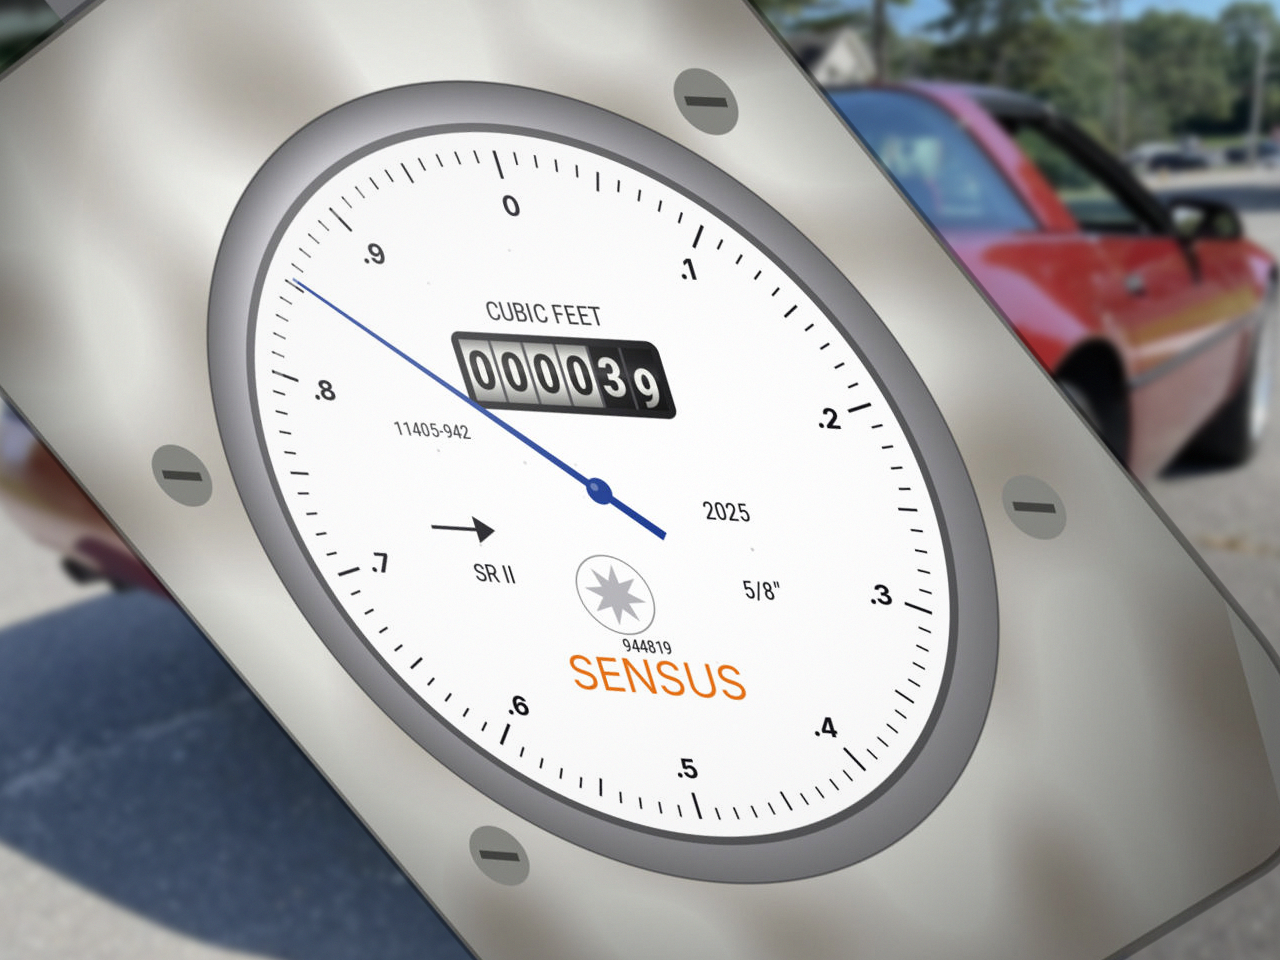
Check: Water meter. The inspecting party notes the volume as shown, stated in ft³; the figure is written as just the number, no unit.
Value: 38.85
